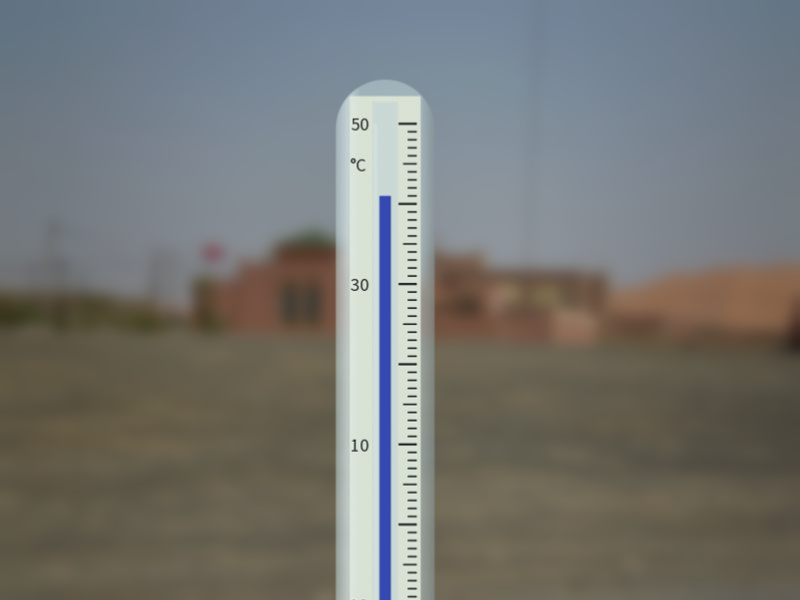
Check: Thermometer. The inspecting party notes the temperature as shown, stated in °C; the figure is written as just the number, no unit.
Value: 41
